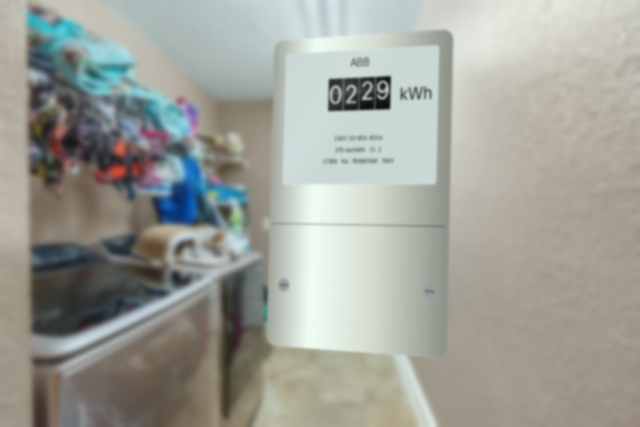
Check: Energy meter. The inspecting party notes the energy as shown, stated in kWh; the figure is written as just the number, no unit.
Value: 229
